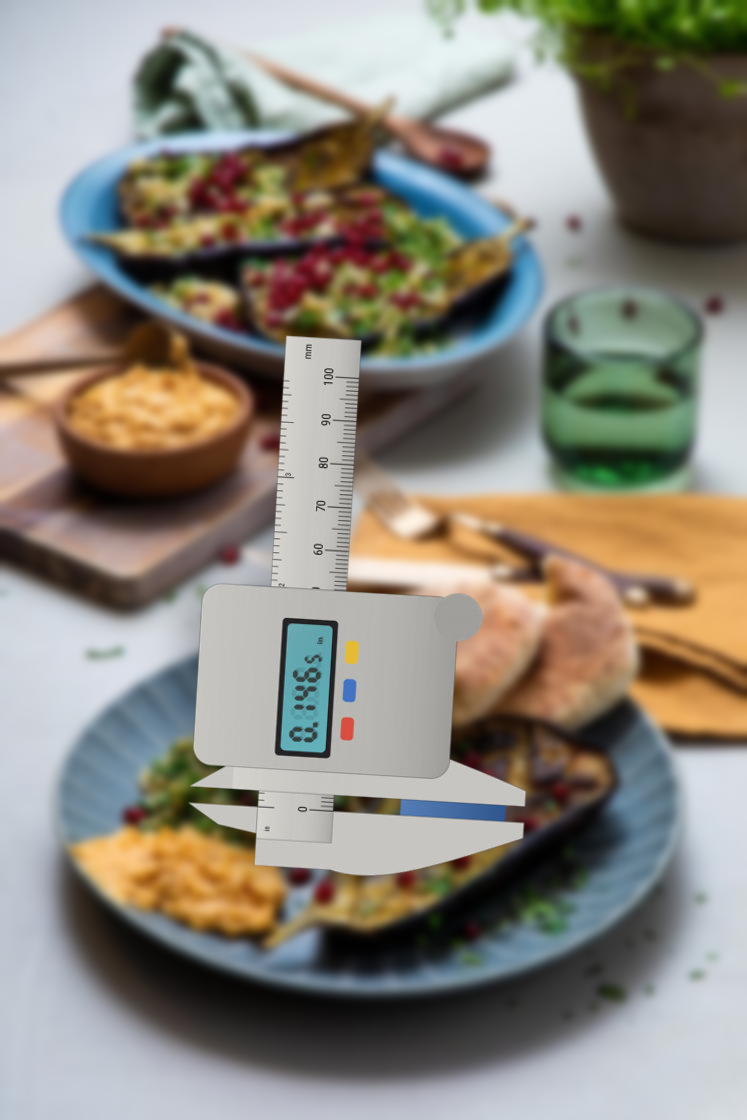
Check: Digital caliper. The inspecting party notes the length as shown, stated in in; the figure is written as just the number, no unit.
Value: 0.1465
